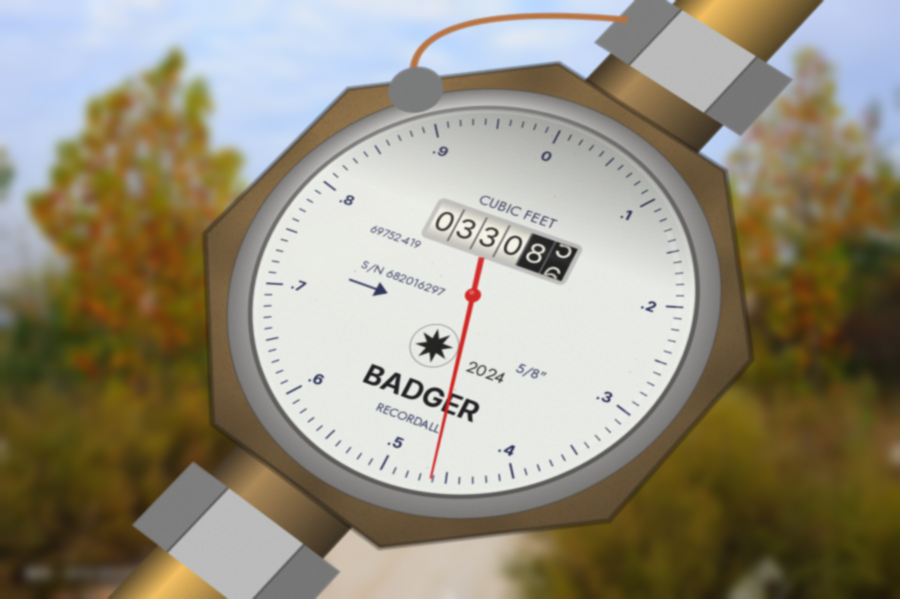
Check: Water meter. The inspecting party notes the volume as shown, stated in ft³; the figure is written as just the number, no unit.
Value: 33085.46
